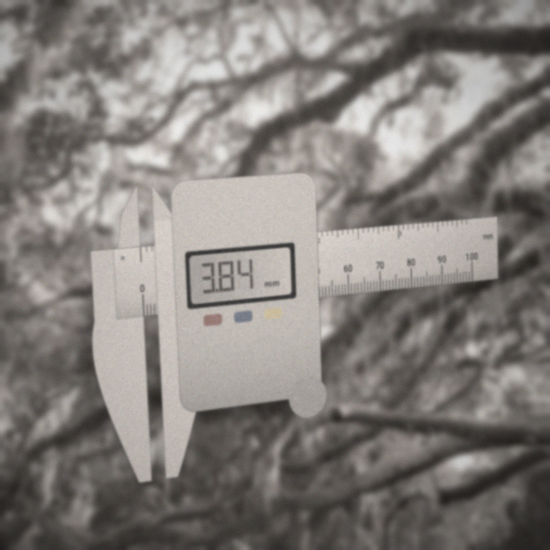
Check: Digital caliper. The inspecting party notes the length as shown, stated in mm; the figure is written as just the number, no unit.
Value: 3.84
